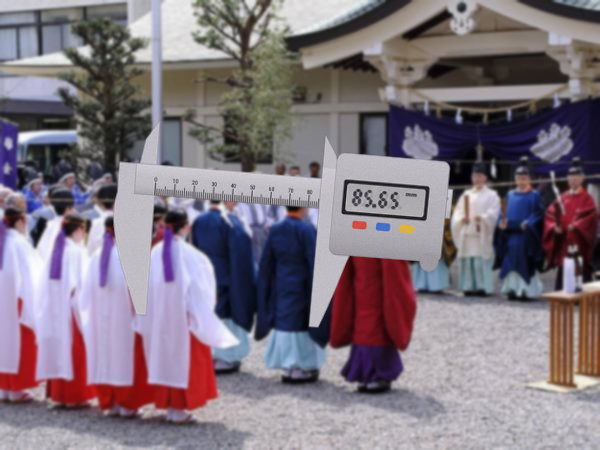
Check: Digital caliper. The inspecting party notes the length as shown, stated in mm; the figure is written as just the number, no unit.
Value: 85.65
